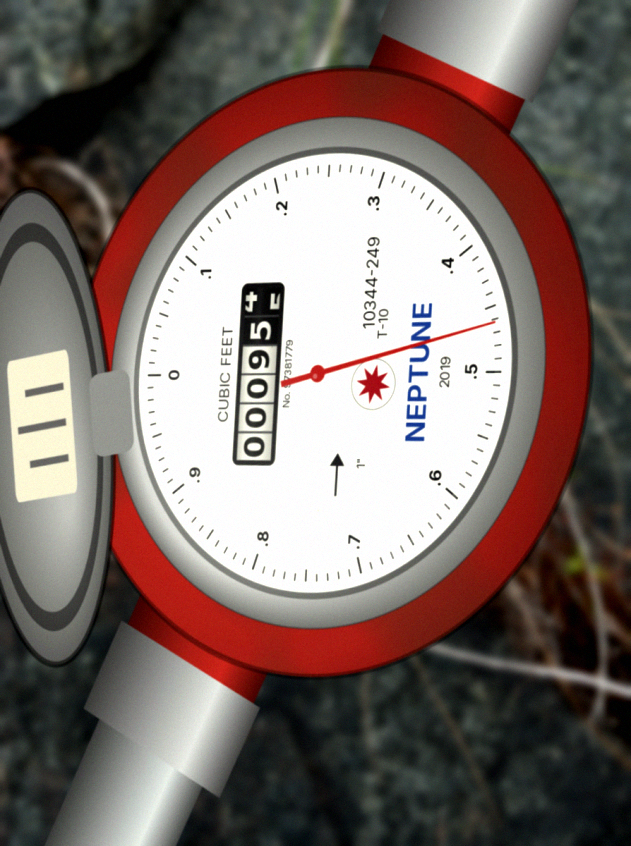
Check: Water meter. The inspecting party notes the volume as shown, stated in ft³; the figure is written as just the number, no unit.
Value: 954.46
